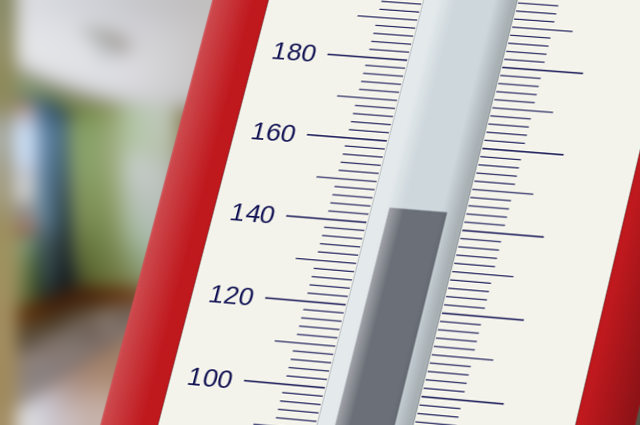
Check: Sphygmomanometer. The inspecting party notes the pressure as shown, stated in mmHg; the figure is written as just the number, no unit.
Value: 144
